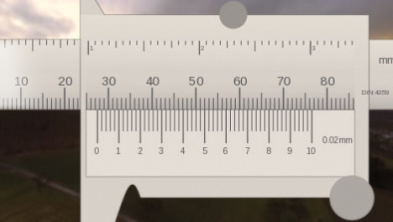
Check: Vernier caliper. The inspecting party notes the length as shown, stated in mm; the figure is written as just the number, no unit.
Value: 27.5
